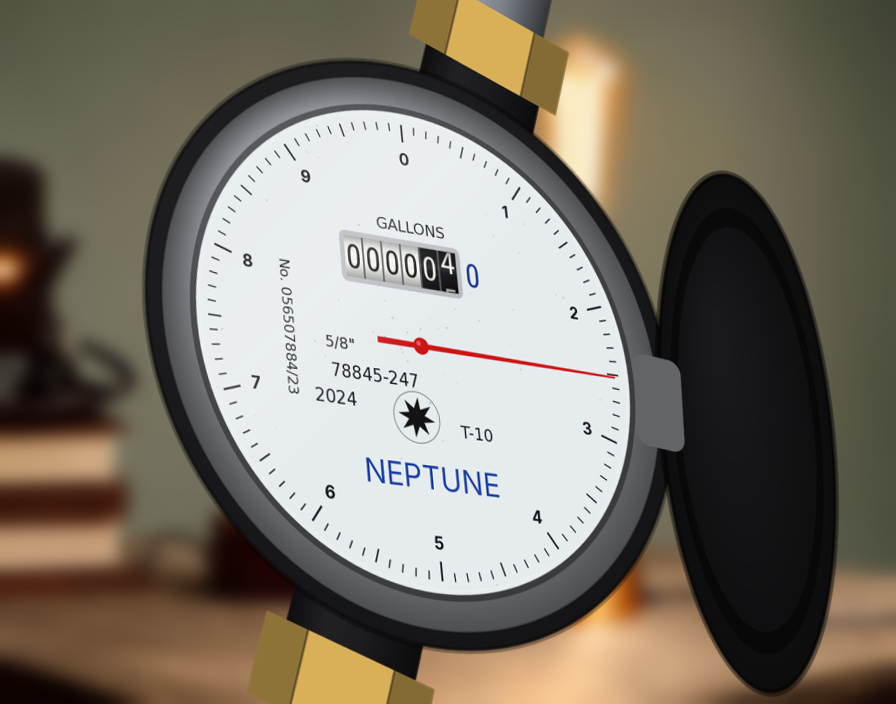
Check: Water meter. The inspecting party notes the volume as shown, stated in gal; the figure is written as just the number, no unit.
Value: 42.5
